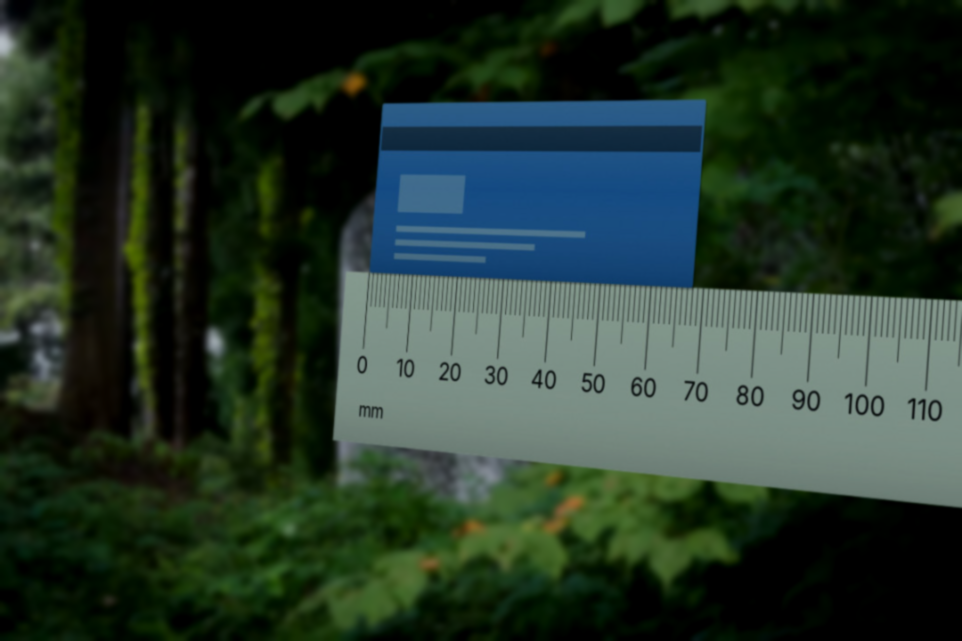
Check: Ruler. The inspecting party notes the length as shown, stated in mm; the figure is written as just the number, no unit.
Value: 68
